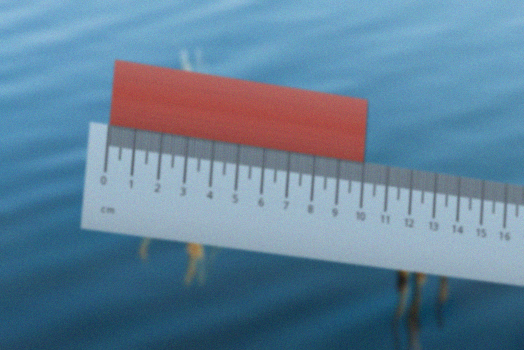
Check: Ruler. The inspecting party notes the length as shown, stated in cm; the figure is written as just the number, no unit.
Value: 10
